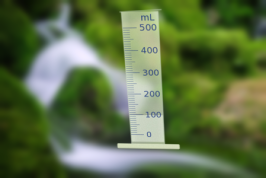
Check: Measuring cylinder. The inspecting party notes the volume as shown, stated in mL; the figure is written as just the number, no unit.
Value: 100
